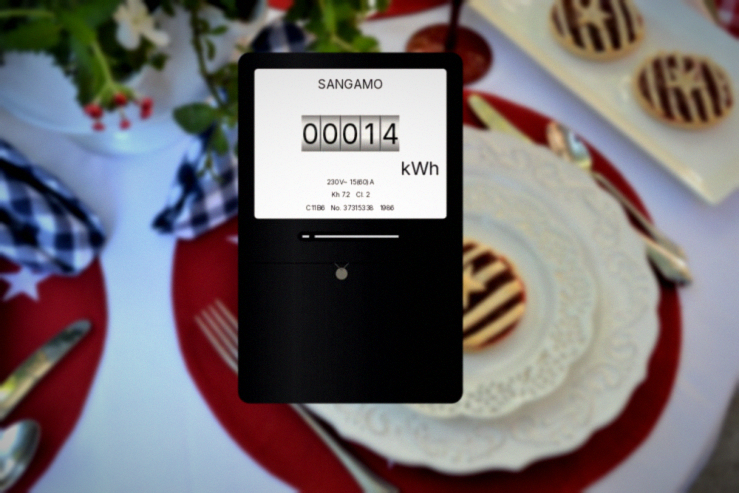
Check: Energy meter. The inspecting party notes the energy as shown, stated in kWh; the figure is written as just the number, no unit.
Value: 14
